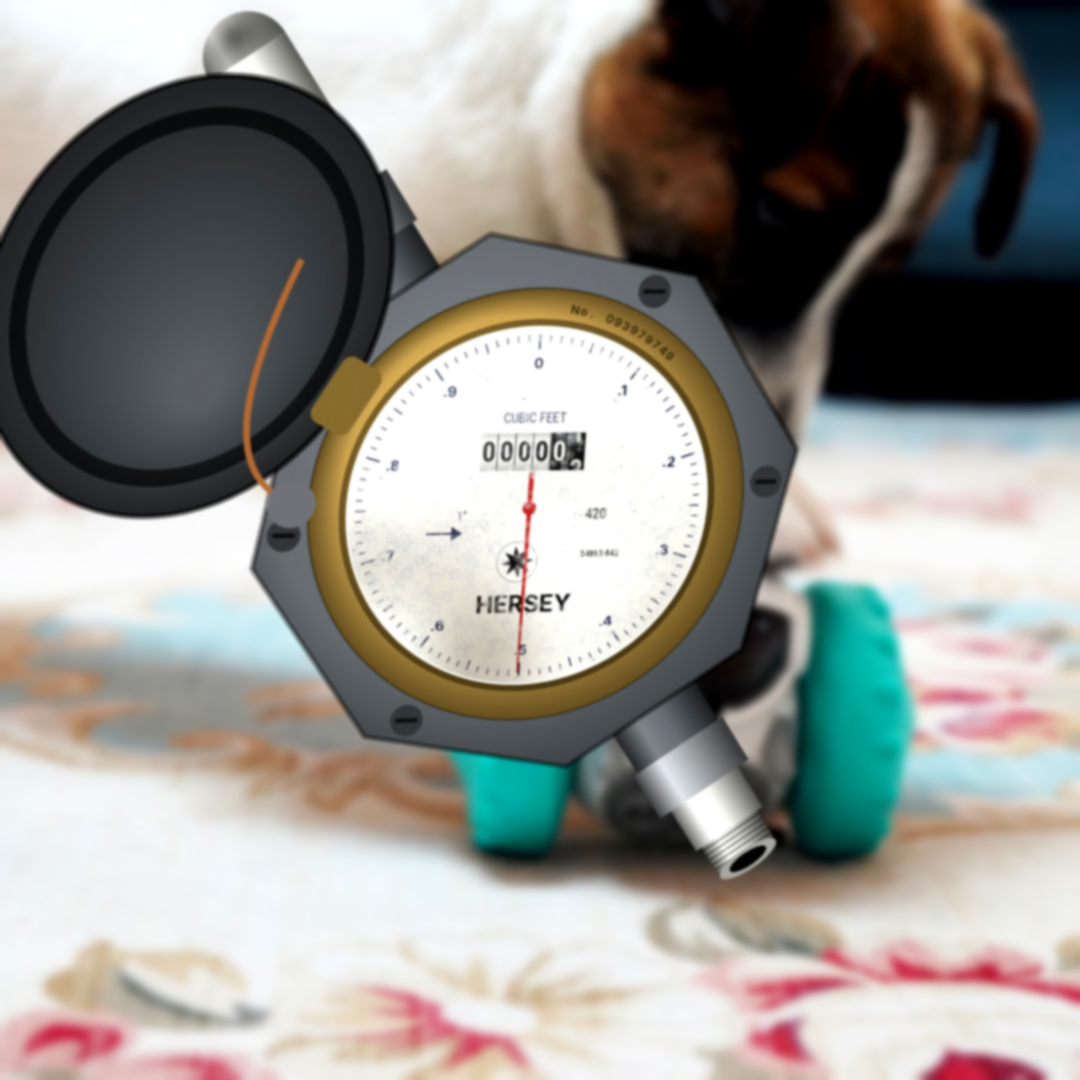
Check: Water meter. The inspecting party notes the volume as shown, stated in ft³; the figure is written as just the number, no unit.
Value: 1.50
